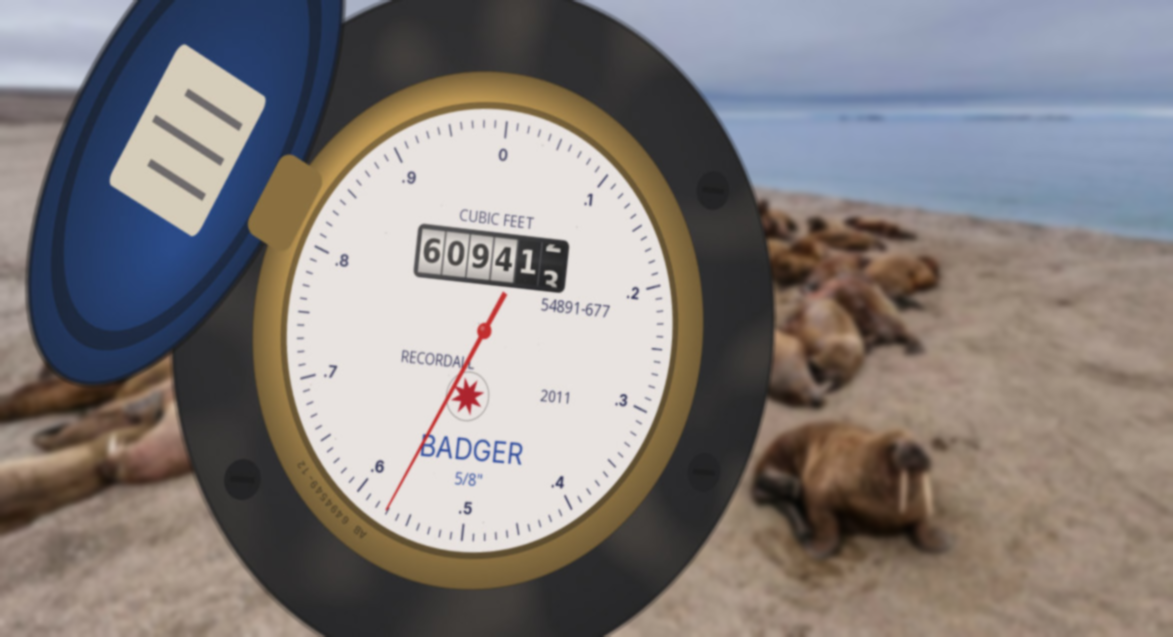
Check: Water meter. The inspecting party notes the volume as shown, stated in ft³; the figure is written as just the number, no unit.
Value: 609412.57
